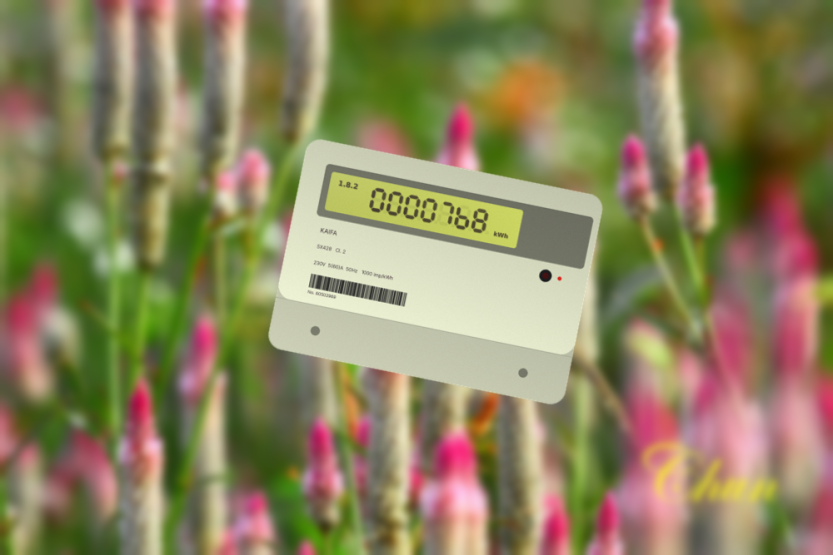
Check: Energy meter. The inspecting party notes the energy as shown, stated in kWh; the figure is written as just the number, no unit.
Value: 768
